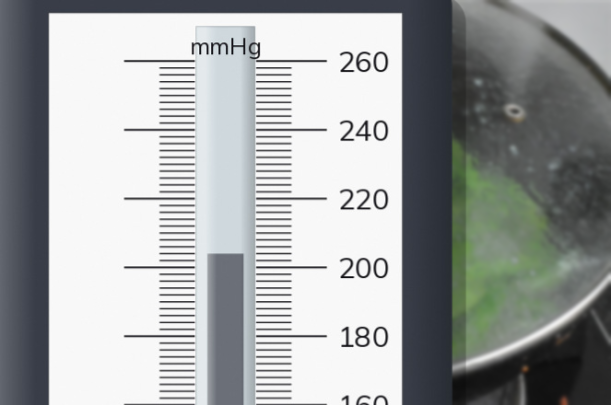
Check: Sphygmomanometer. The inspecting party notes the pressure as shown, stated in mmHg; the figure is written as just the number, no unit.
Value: 204
